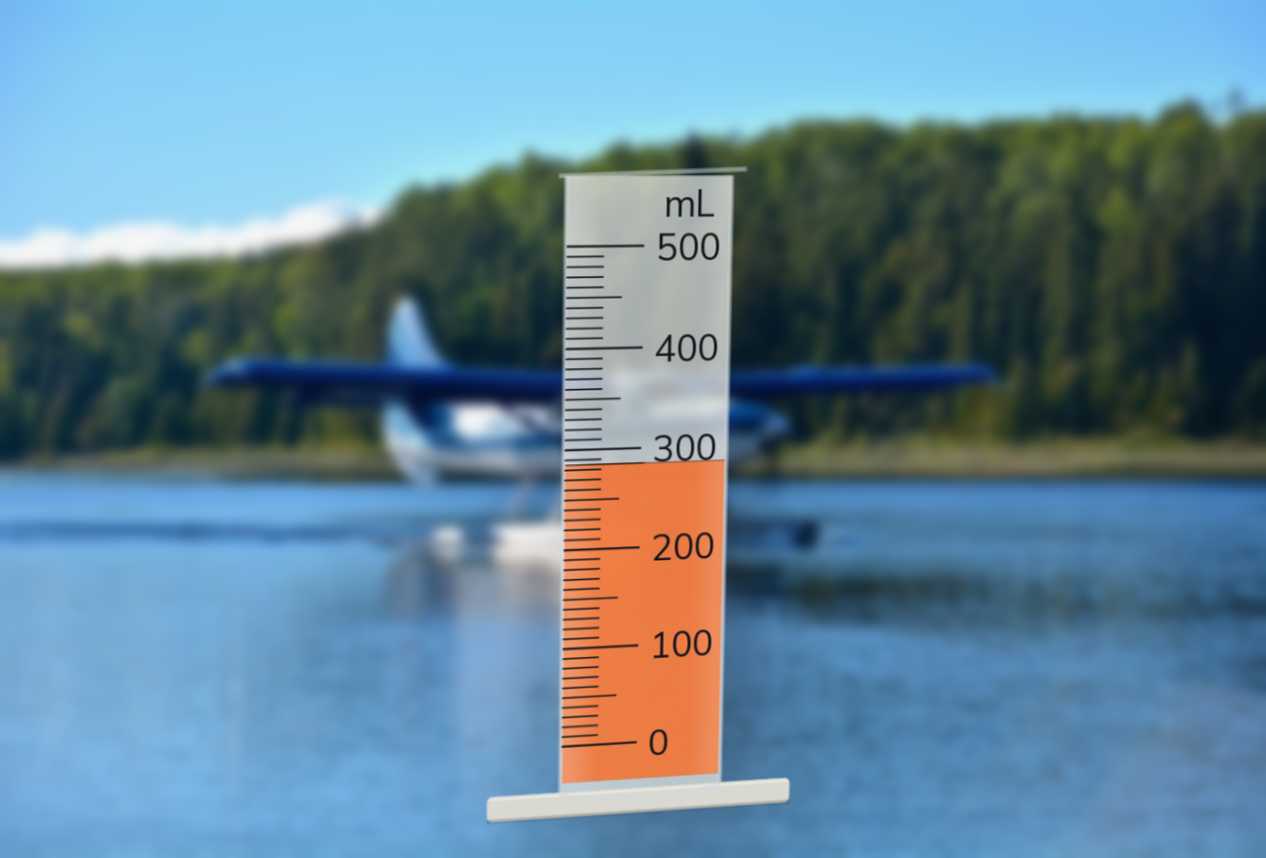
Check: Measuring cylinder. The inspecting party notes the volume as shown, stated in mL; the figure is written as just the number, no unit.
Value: 285
